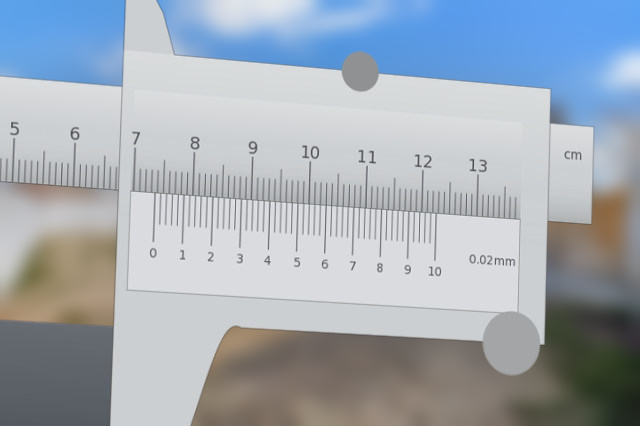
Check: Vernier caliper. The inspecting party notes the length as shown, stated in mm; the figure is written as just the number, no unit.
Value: 73.6
